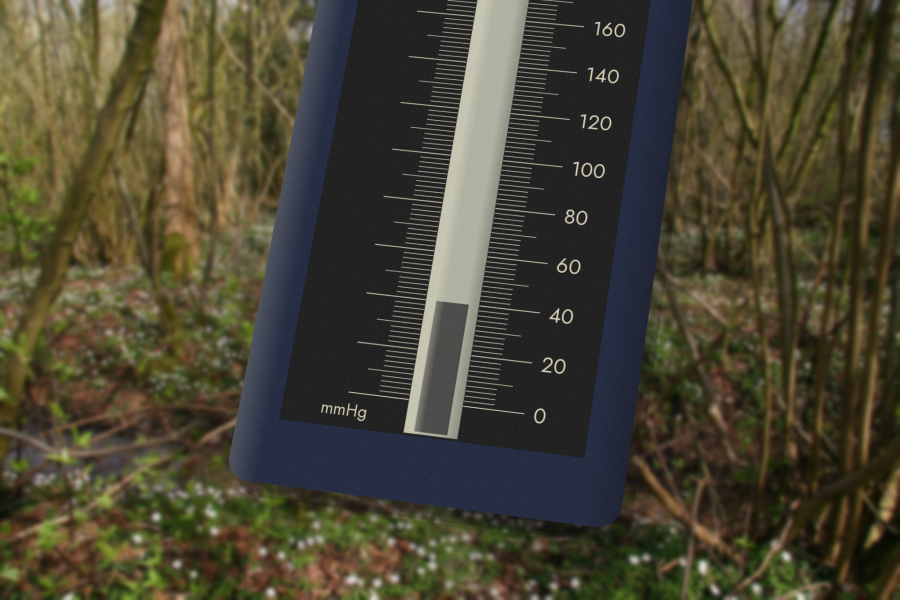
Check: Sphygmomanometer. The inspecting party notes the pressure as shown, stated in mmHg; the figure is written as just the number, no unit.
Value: 40
